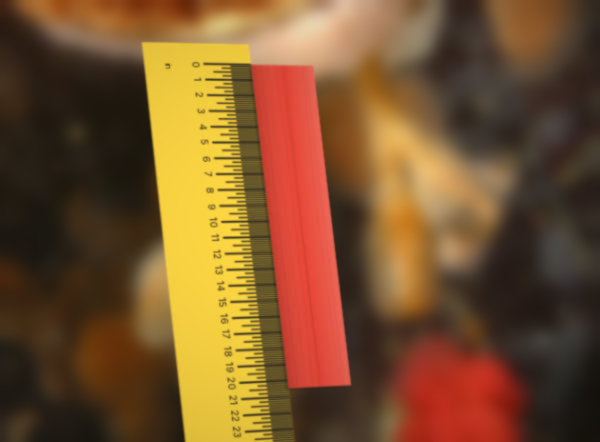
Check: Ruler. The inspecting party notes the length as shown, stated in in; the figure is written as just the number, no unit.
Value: 20.5
